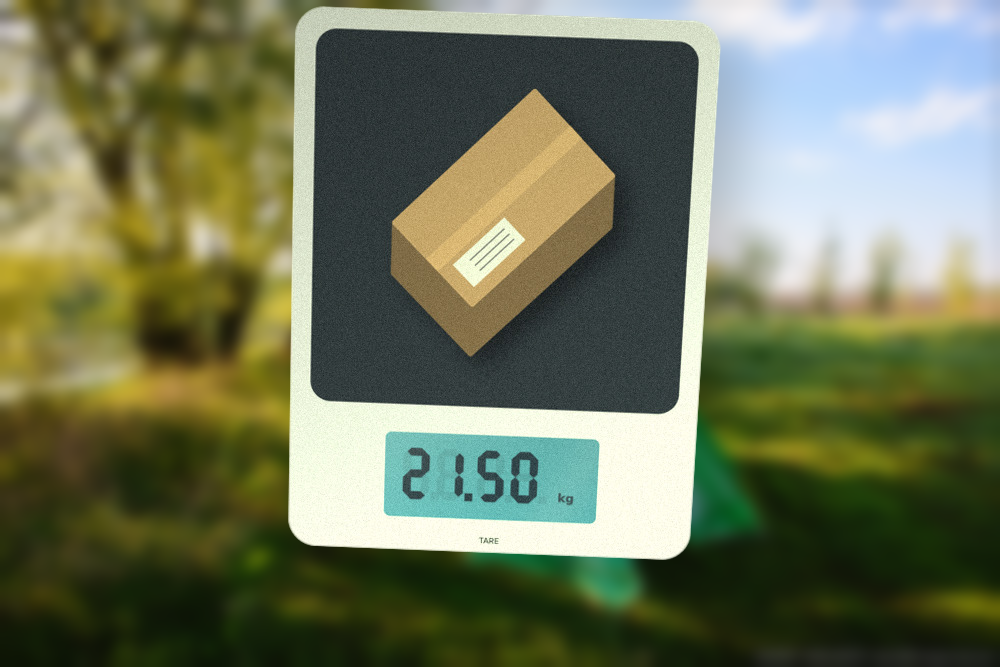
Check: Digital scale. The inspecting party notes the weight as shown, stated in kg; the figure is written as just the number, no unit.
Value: 21.50
